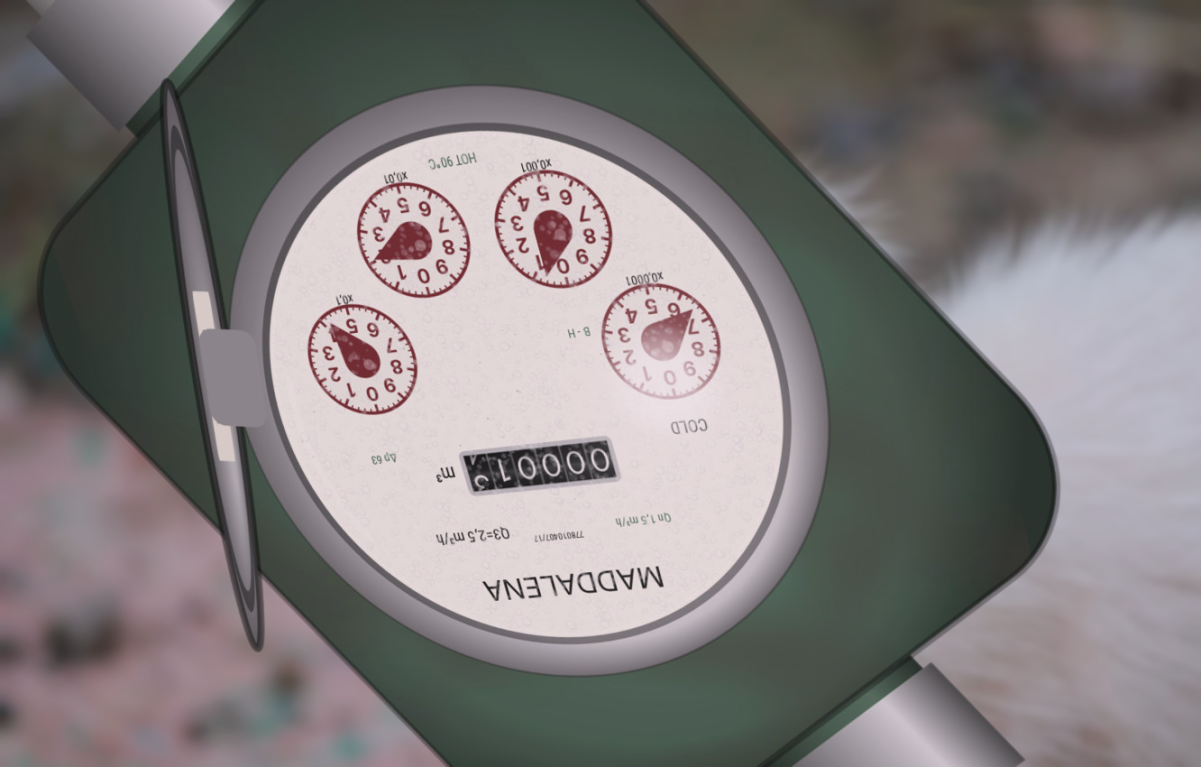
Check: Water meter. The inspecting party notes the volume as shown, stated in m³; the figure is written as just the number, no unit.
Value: 13.4206
